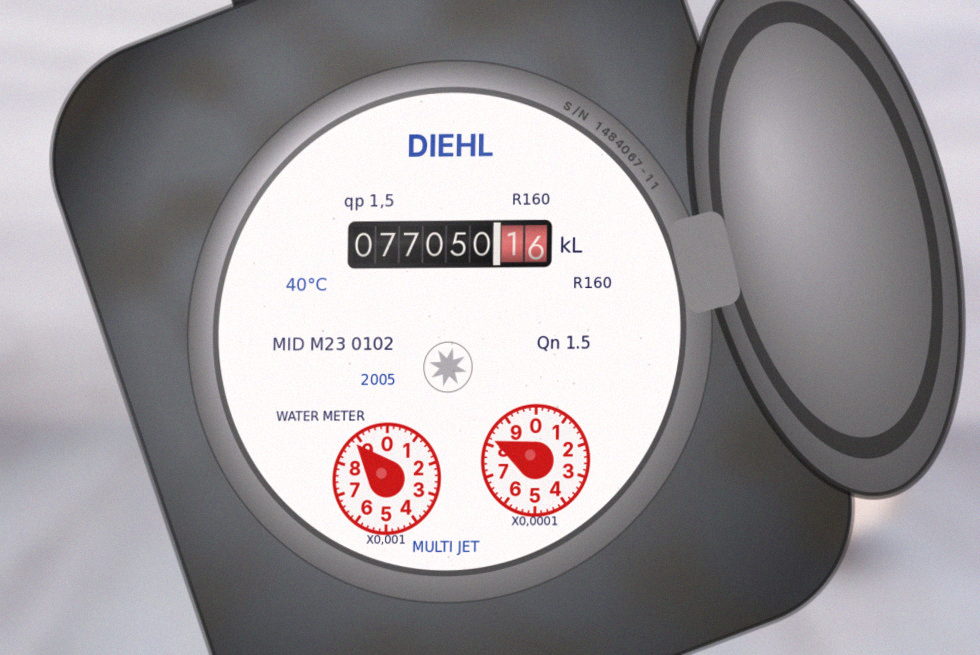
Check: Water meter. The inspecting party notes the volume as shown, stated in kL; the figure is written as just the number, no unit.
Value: 77050.1588
